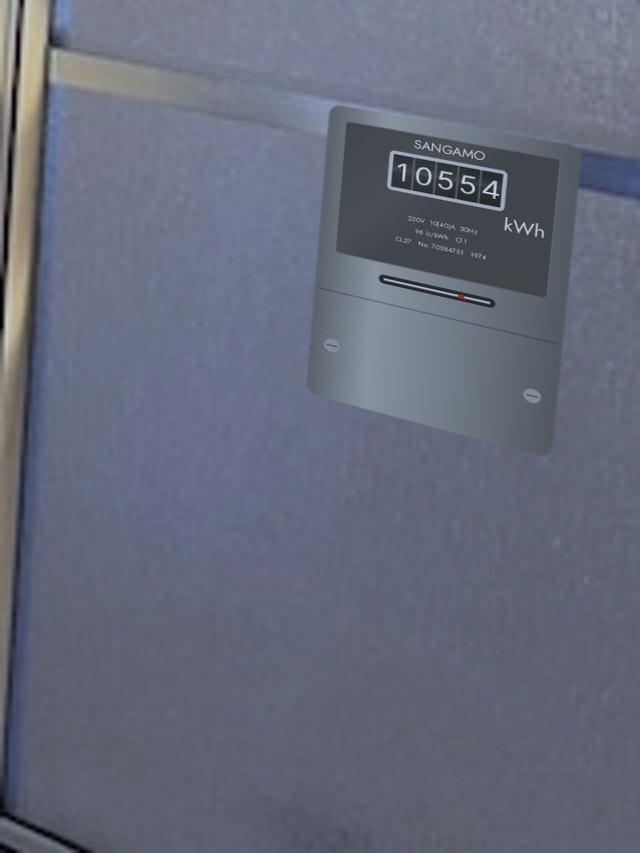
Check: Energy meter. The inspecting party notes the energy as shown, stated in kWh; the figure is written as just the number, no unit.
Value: 10554
